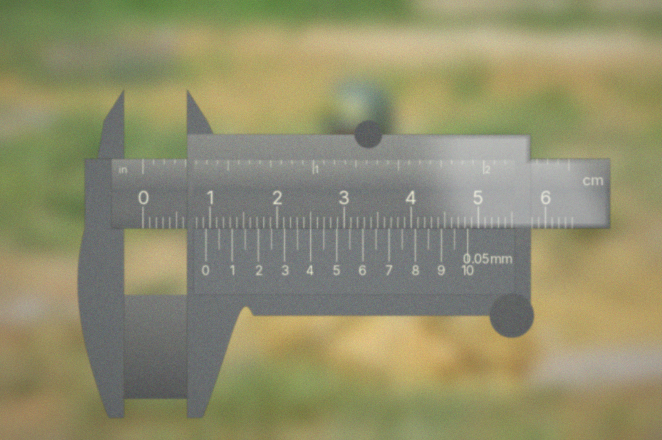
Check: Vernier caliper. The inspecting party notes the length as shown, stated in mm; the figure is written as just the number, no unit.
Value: 9.4
